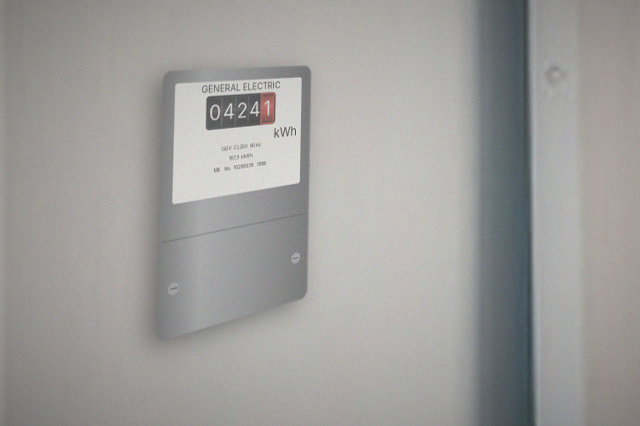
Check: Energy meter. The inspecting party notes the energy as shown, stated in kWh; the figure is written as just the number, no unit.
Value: 424.1
